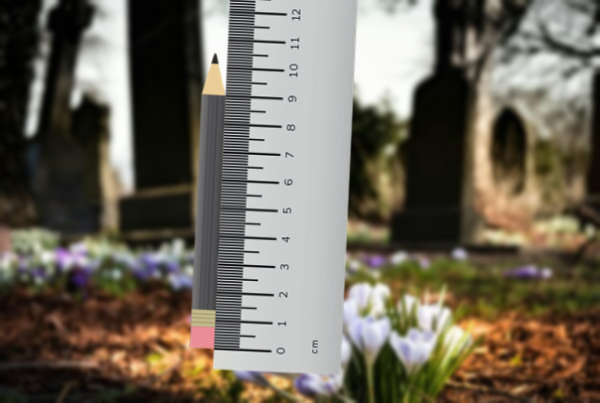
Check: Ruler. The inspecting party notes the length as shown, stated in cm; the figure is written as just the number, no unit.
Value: 10.5
